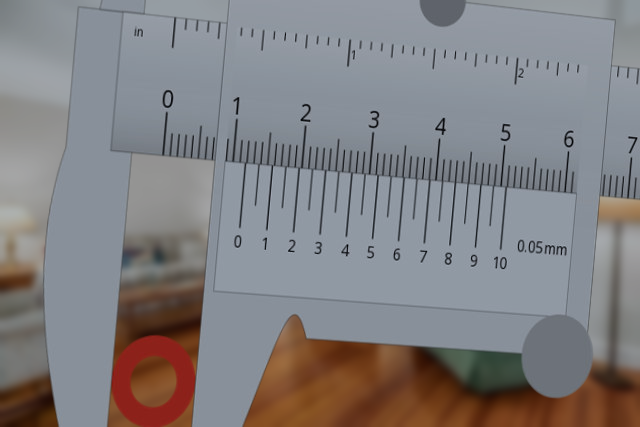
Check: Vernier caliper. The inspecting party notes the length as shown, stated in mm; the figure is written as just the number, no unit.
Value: 11.8
